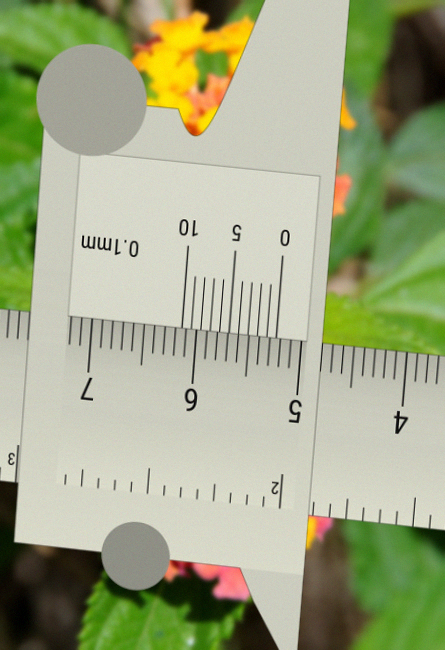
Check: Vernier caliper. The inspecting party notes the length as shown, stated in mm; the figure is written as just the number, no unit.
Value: 52.4
